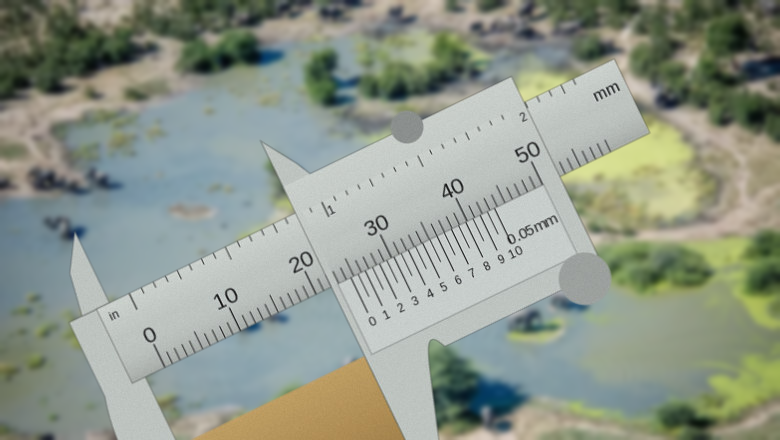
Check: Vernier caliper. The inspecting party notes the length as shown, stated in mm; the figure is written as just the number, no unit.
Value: 24.6
